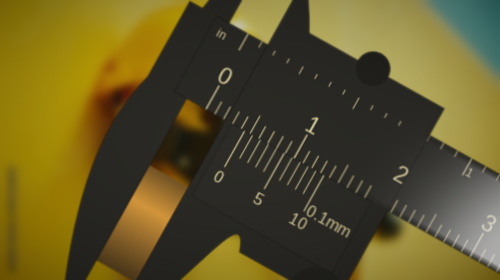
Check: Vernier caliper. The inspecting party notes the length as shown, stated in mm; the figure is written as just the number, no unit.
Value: 4.4
